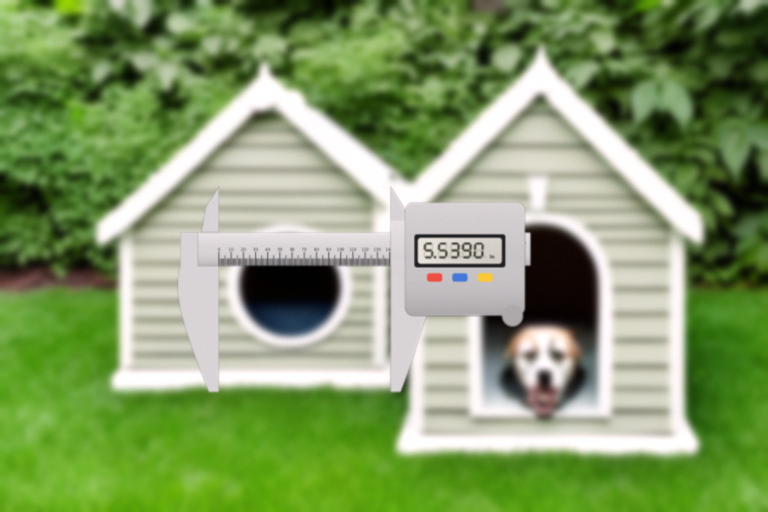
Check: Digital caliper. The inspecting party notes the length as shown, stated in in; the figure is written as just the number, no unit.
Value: 5.5390
